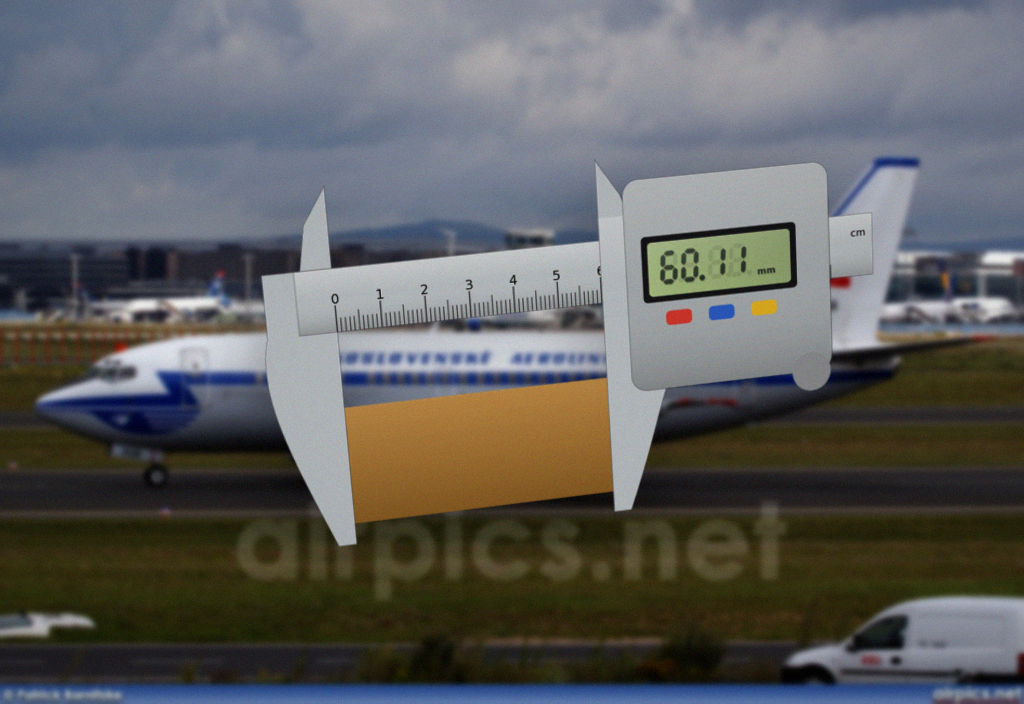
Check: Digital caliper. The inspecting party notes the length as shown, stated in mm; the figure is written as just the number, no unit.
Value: 60.11
